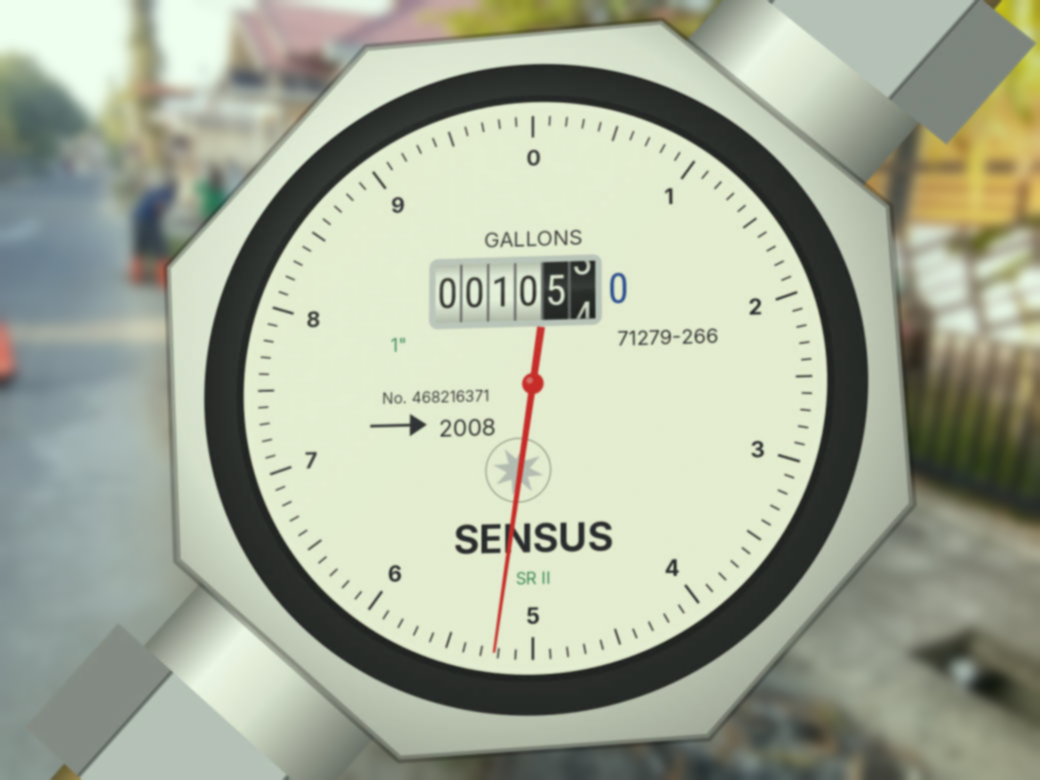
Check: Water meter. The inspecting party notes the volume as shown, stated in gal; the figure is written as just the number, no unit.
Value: 10535.2
